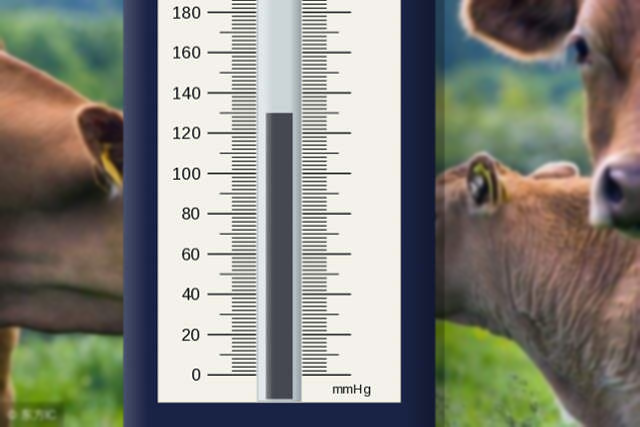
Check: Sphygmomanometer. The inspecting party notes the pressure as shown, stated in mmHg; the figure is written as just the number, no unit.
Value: 130
